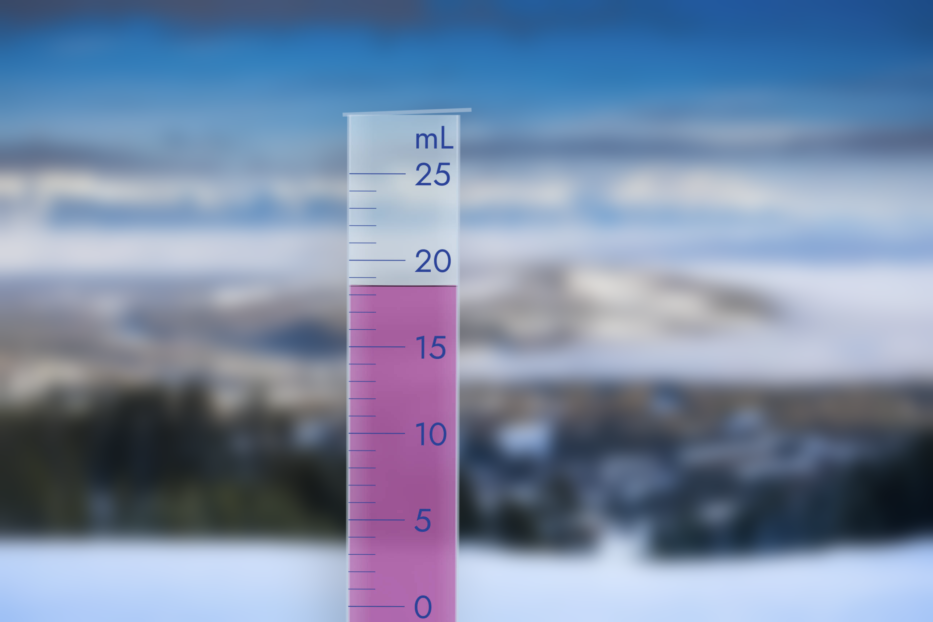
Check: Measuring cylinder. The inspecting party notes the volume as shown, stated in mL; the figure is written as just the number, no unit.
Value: 18.5
